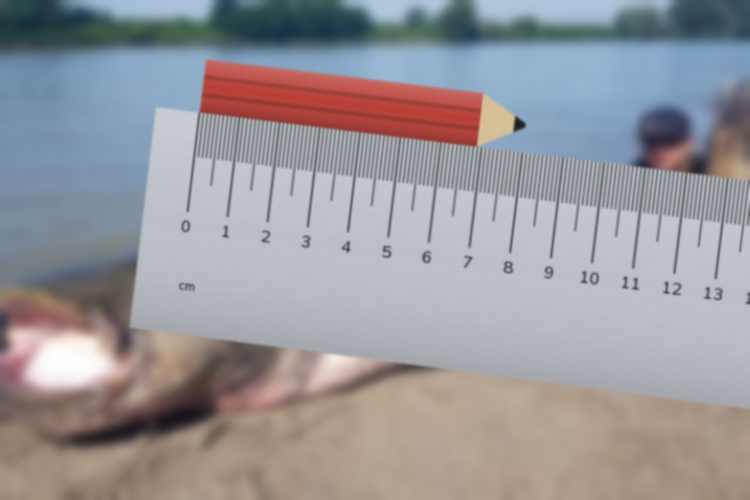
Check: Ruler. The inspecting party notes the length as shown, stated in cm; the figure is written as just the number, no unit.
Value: 8
